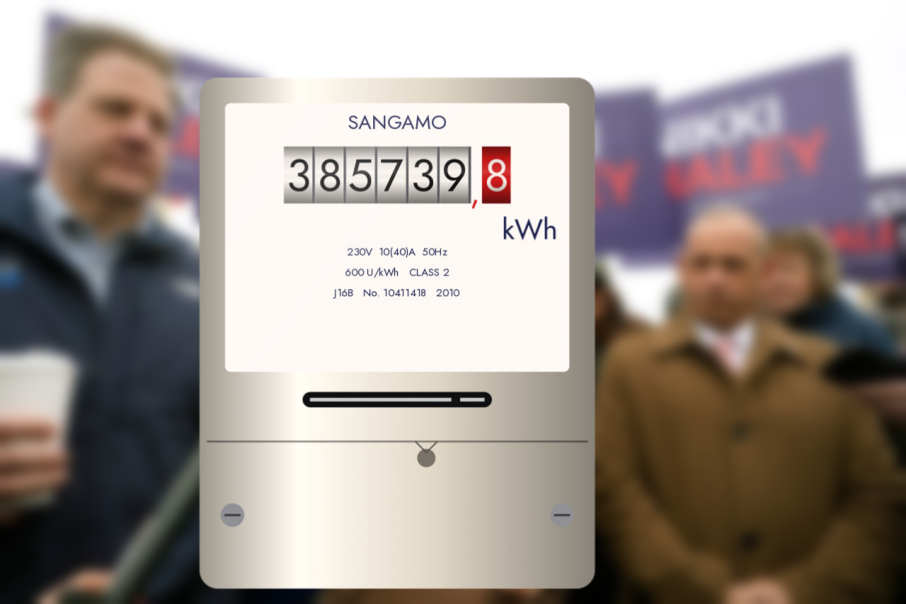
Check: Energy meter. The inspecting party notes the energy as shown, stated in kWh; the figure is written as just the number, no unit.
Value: 385739.8
